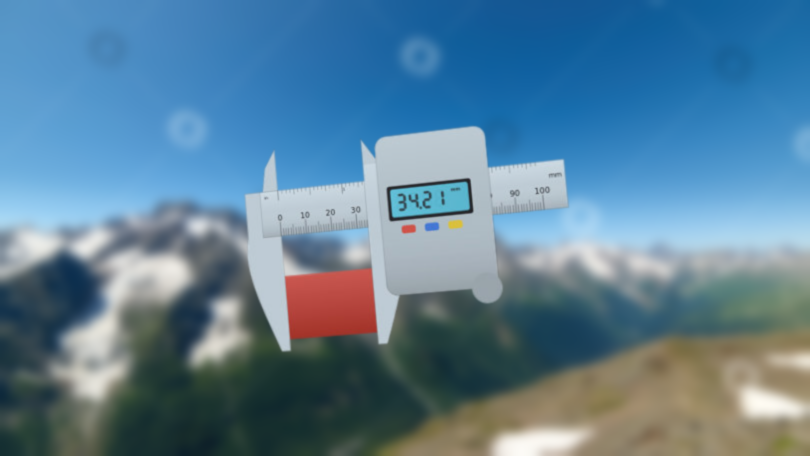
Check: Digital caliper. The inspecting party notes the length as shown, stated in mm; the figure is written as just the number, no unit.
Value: 34.21
